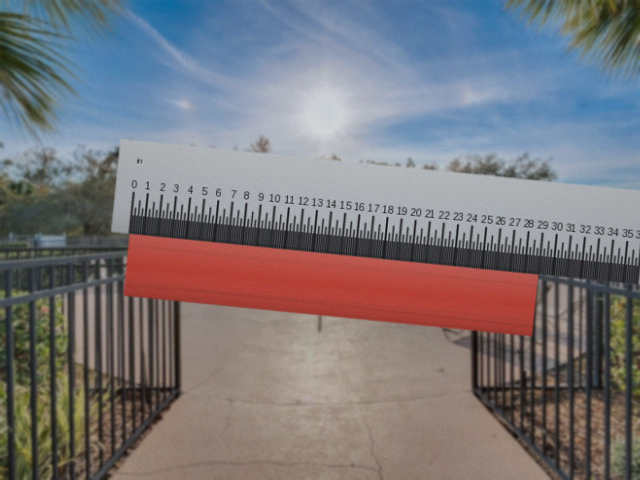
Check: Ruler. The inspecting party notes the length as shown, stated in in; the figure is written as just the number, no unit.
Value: 29
